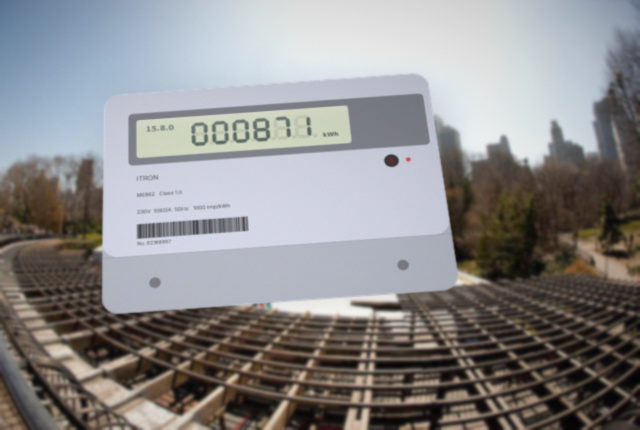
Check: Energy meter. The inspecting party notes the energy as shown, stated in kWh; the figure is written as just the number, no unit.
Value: 871
